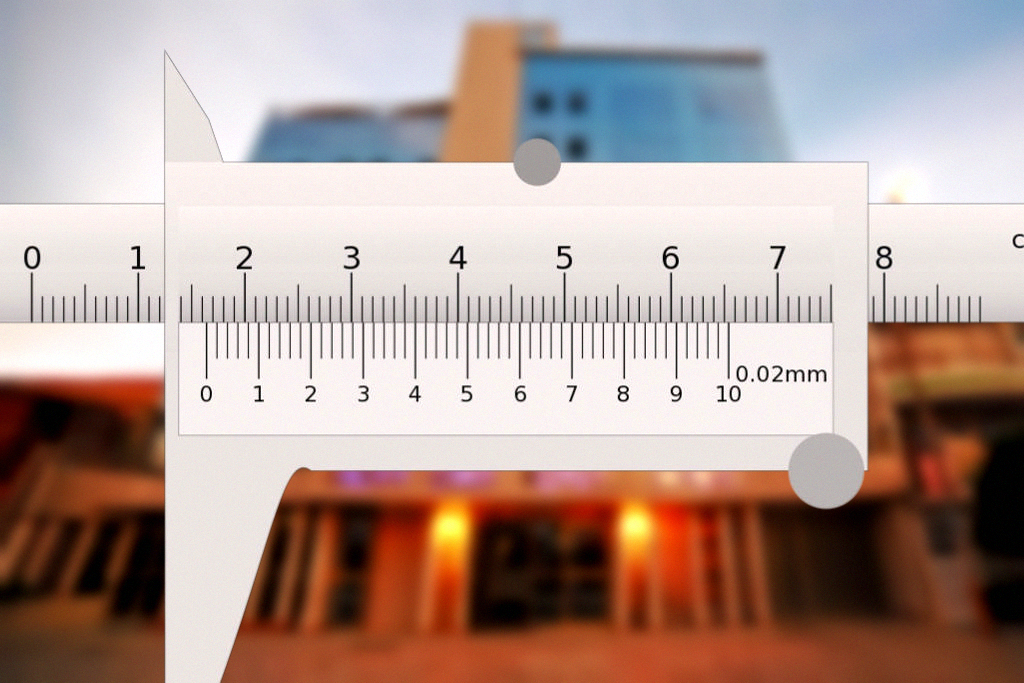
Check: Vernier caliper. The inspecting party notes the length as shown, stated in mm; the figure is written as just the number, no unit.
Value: 16.4
